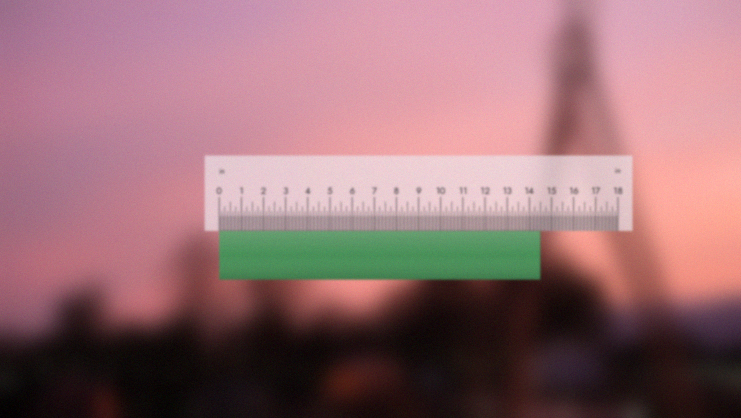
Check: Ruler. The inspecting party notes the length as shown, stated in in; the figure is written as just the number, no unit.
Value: 14.5
